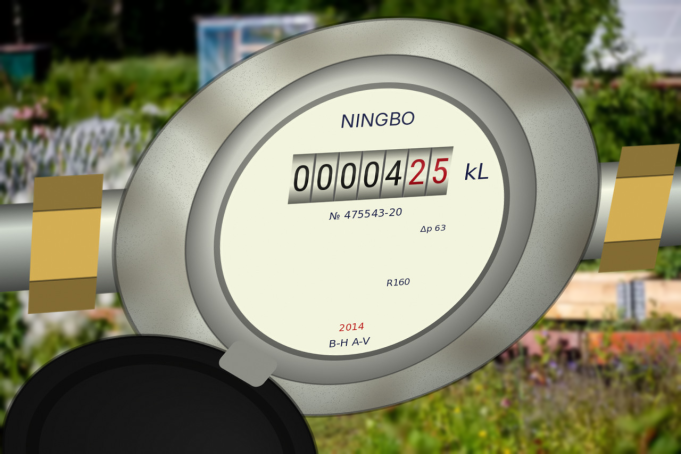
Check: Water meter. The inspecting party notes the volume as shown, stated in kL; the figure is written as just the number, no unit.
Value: 4.25
